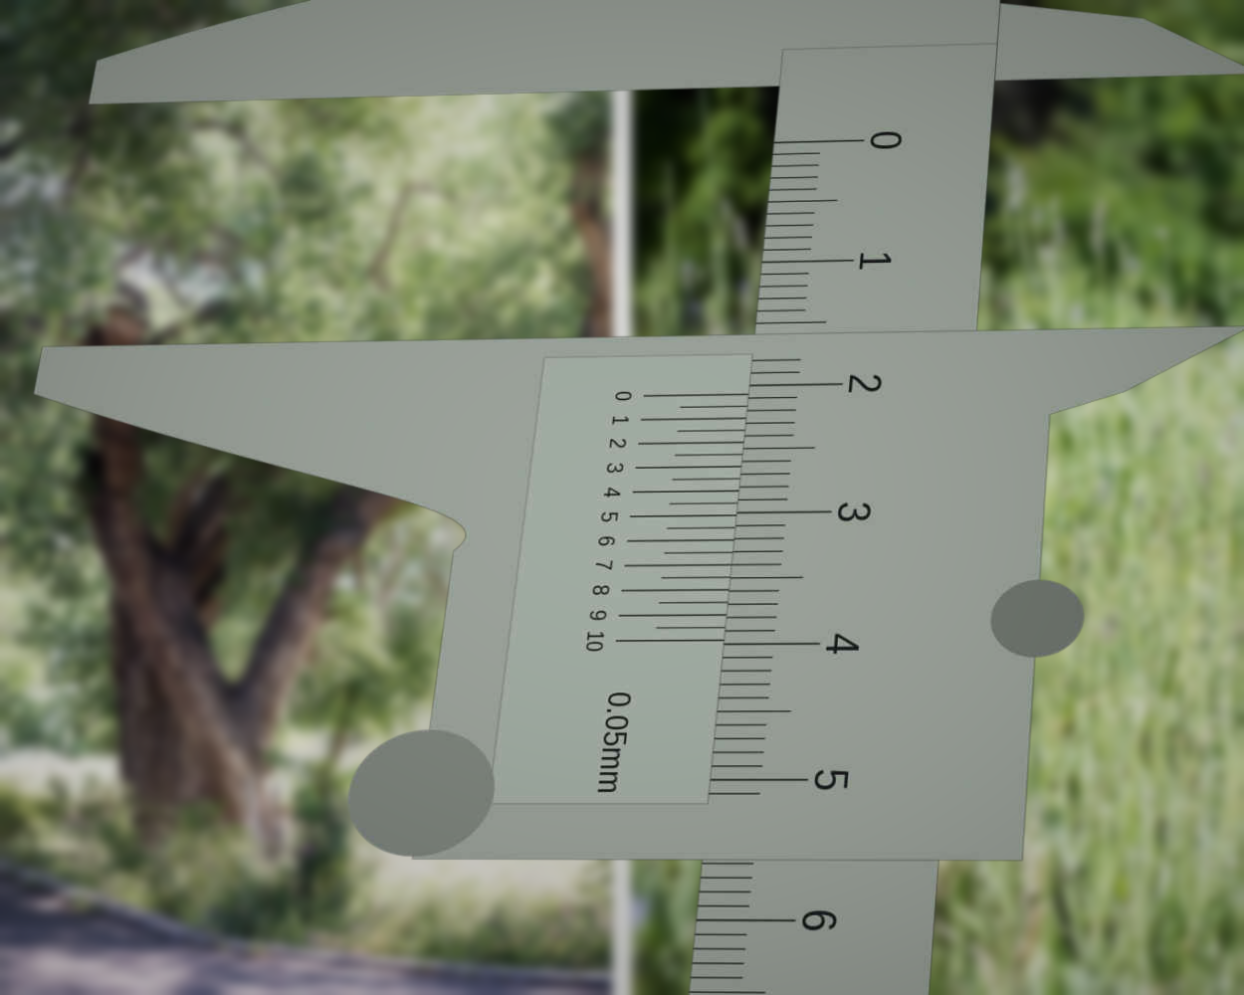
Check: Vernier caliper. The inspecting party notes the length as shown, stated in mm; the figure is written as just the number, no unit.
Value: 20.7
